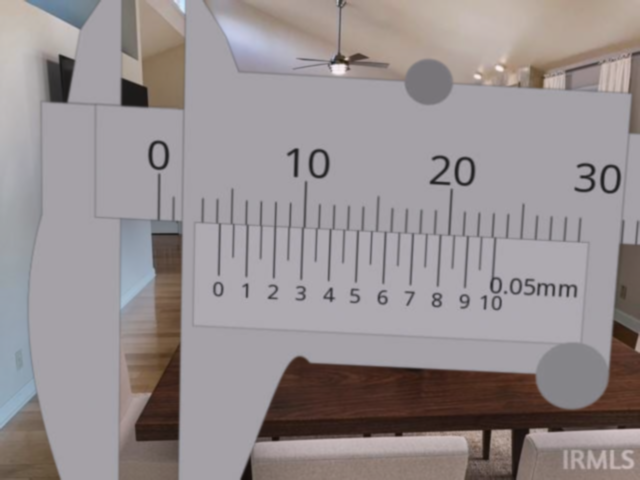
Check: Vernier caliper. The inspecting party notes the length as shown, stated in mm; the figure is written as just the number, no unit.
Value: 4.2
